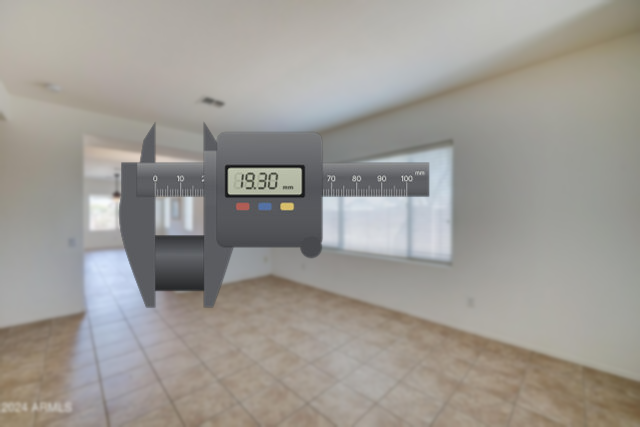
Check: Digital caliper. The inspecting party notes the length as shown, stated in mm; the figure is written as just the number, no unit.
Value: 19.30
